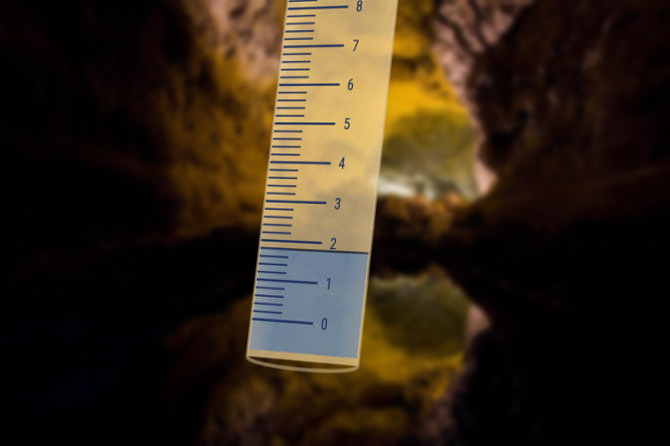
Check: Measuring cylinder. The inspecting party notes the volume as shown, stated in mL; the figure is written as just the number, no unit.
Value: 1.8
